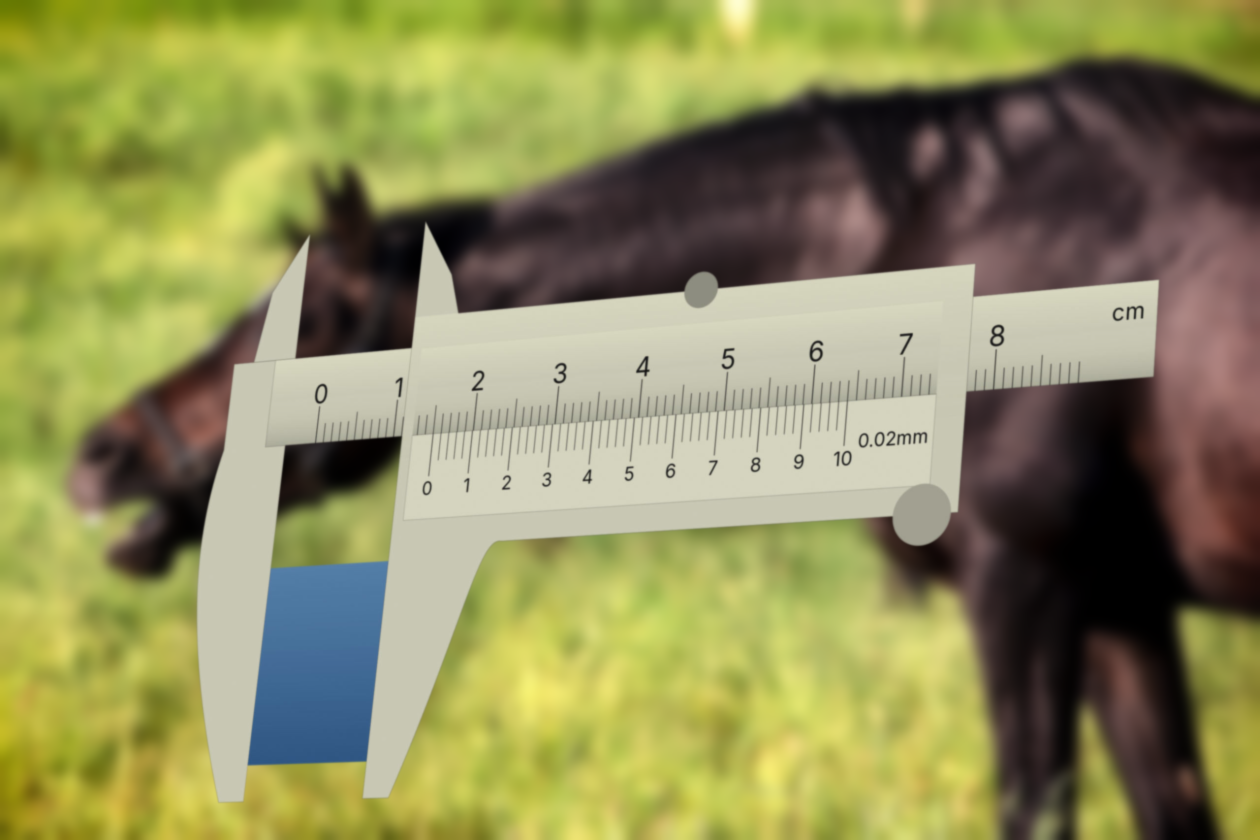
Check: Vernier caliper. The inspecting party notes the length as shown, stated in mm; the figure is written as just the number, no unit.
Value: 15.0
